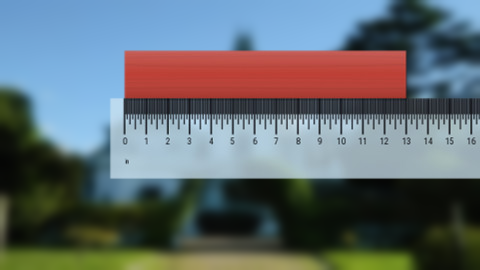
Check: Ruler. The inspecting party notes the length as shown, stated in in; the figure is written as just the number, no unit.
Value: 13
